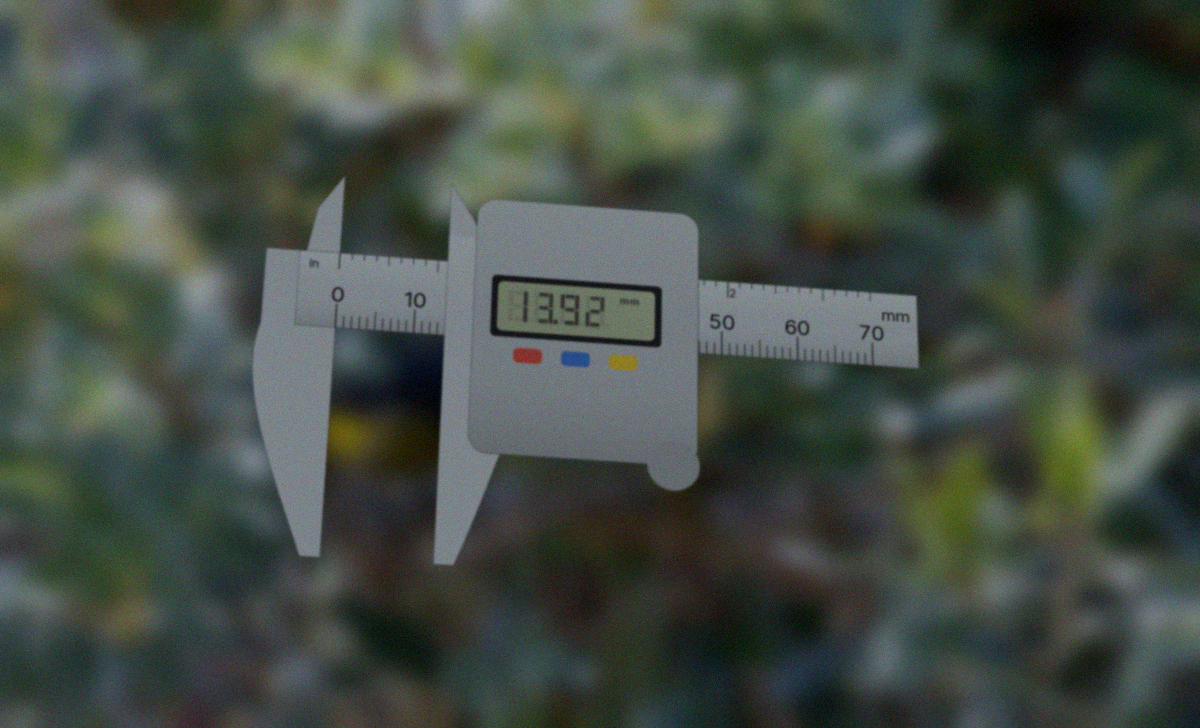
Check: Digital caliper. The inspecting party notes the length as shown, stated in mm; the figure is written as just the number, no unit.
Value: 13.92
